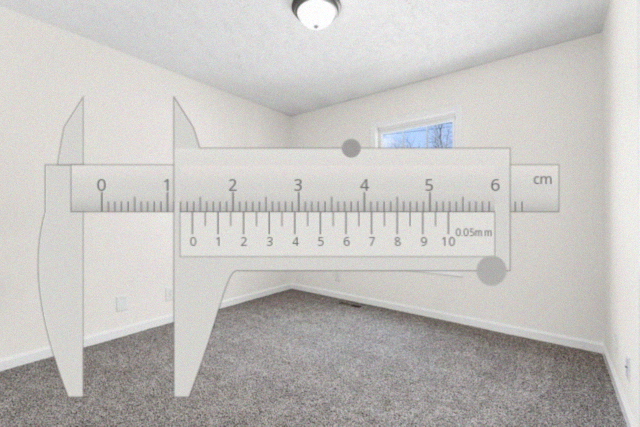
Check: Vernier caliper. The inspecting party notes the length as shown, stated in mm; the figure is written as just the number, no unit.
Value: 13.8
